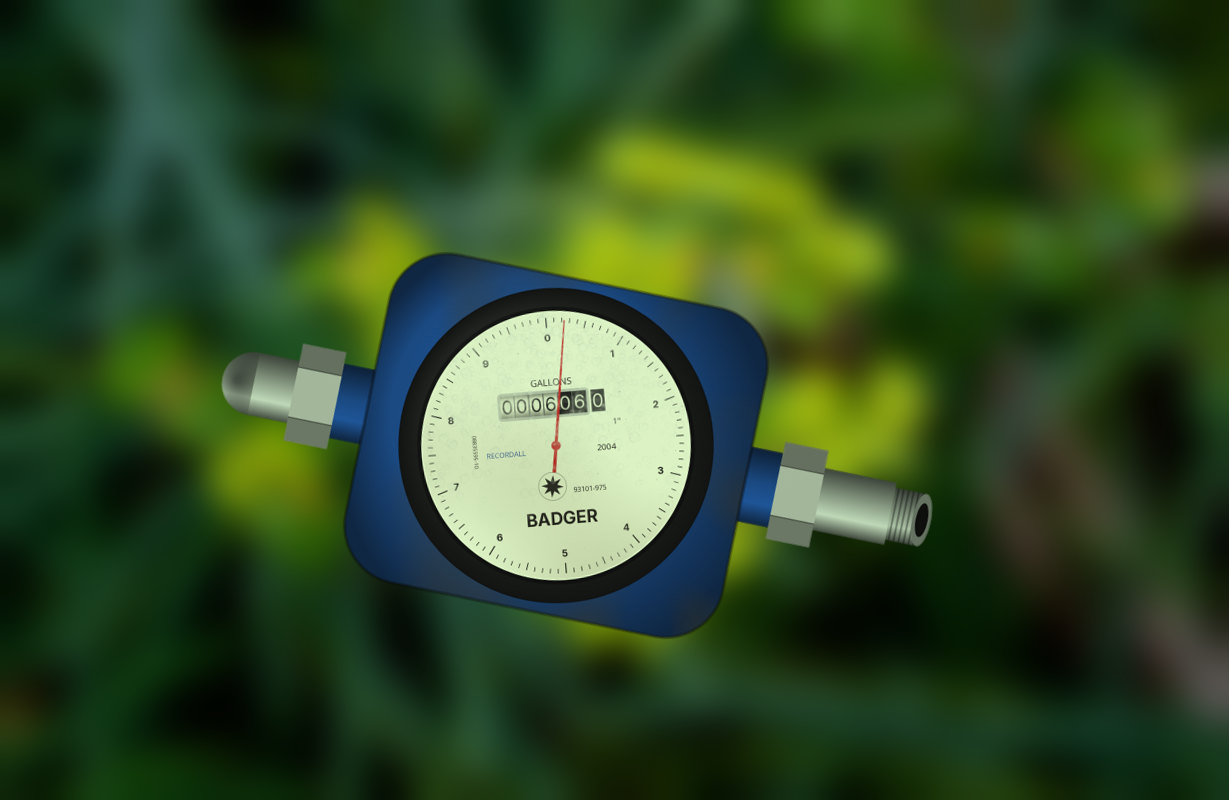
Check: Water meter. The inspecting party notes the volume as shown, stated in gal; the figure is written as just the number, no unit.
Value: 6060.2
